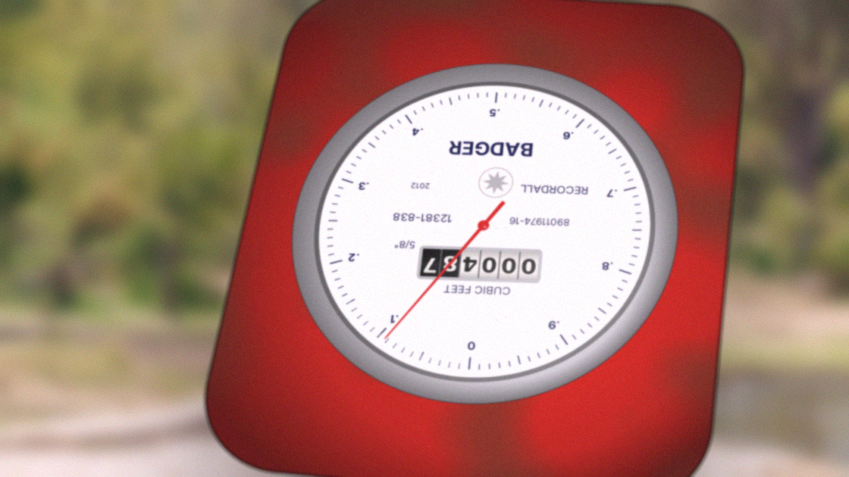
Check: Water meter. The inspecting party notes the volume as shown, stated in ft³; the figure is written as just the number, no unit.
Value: 487.09
